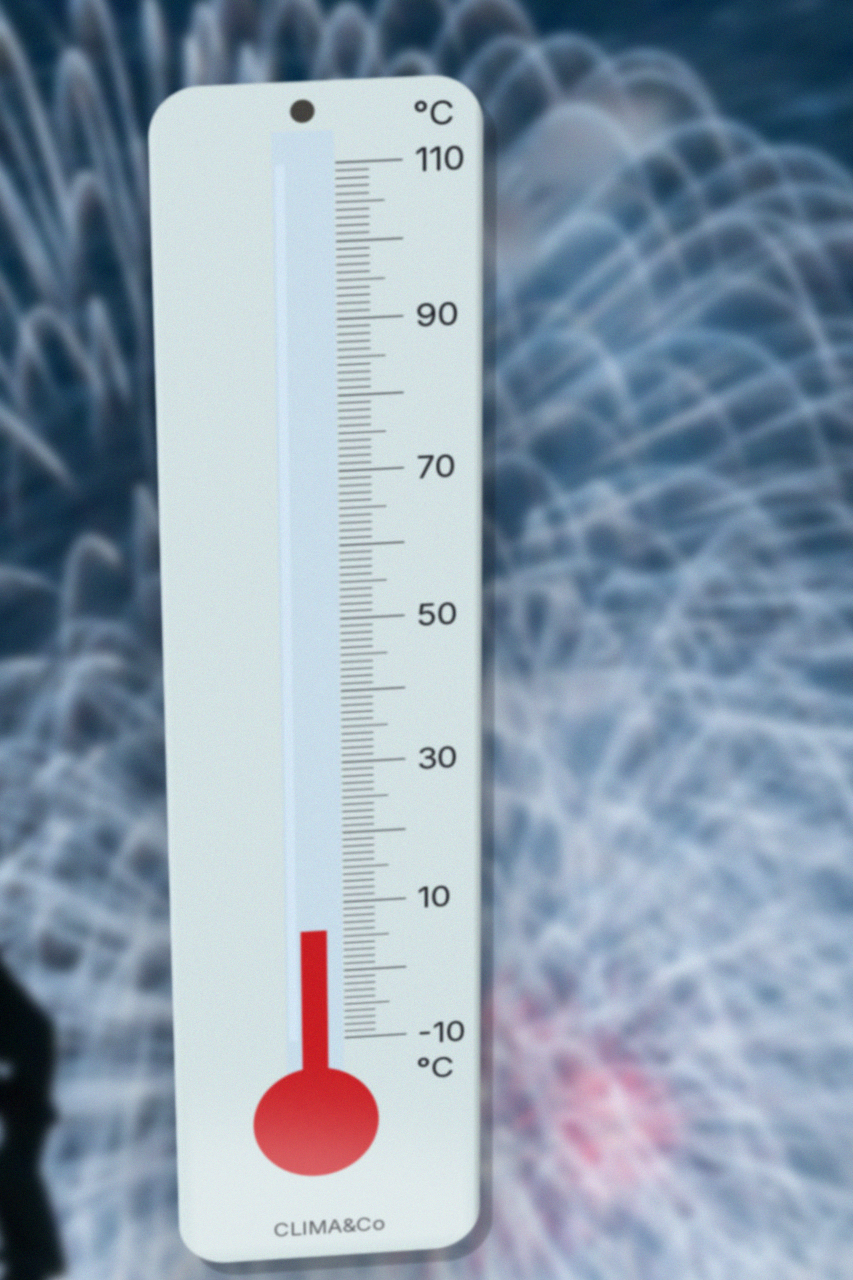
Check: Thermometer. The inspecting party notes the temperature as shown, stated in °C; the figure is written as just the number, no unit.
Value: 6
